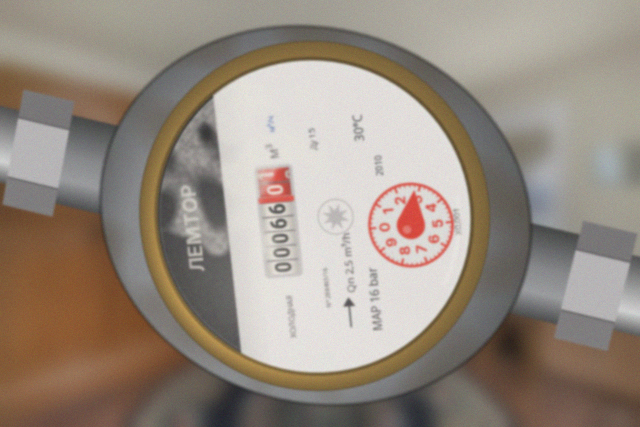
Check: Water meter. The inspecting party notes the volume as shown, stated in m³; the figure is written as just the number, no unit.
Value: 66.012
